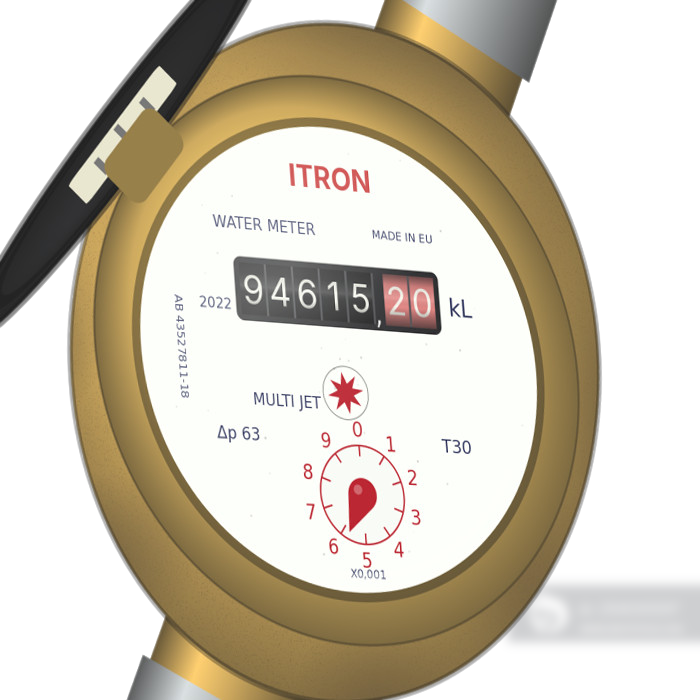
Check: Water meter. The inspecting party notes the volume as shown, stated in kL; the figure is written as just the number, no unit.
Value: 94615.205
